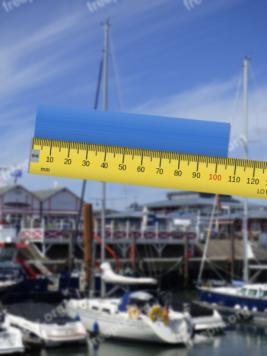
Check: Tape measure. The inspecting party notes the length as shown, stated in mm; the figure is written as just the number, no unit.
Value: 105
